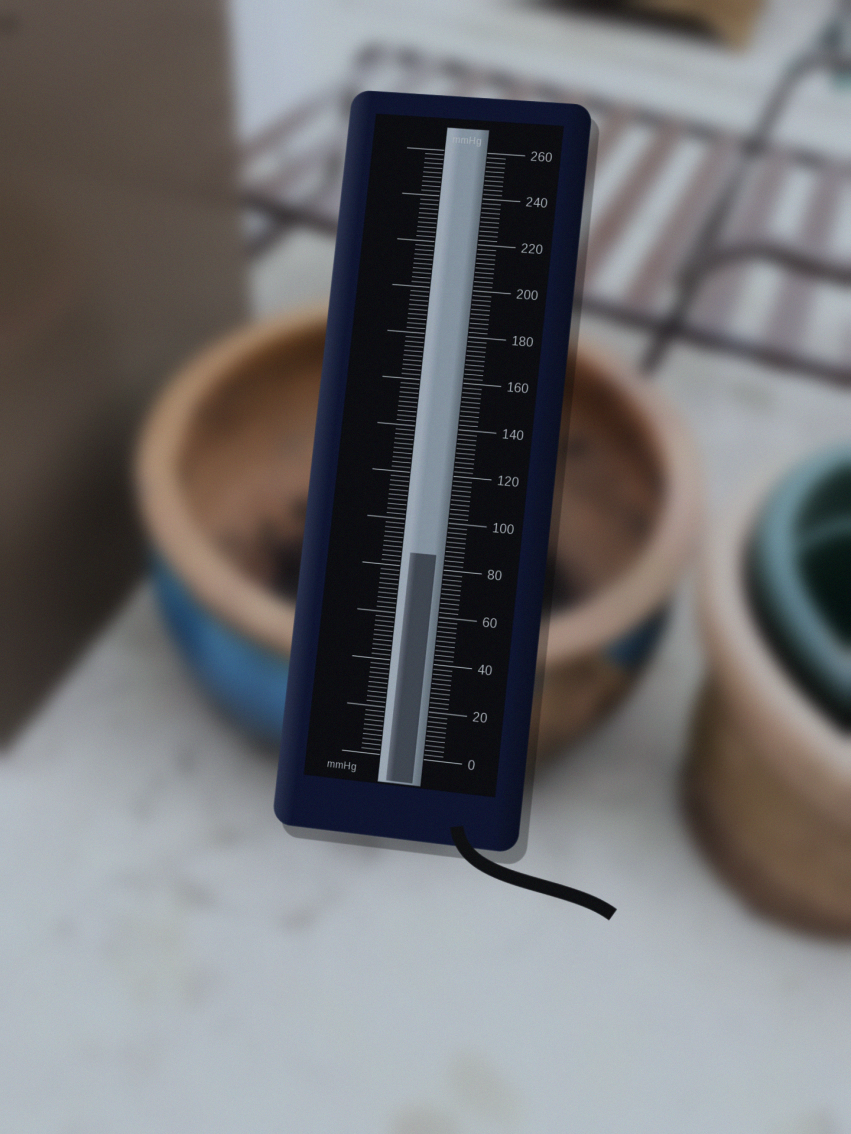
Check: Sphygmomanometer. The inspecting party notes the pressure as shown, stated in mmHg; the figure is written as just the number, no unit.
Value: 86
